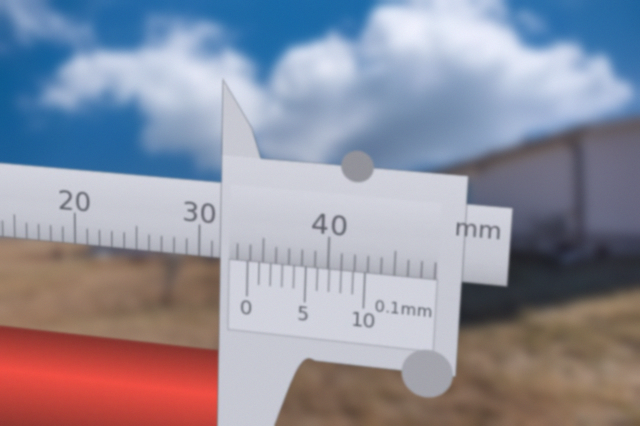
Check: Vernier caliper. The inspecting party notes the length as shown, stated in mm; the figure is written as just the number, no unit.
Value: 33.8
